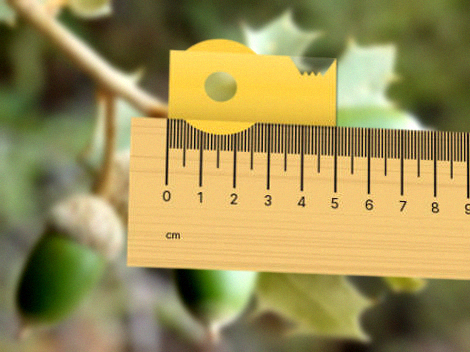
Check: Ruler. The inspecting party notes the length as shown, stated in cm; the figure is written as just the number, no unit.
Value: 5
